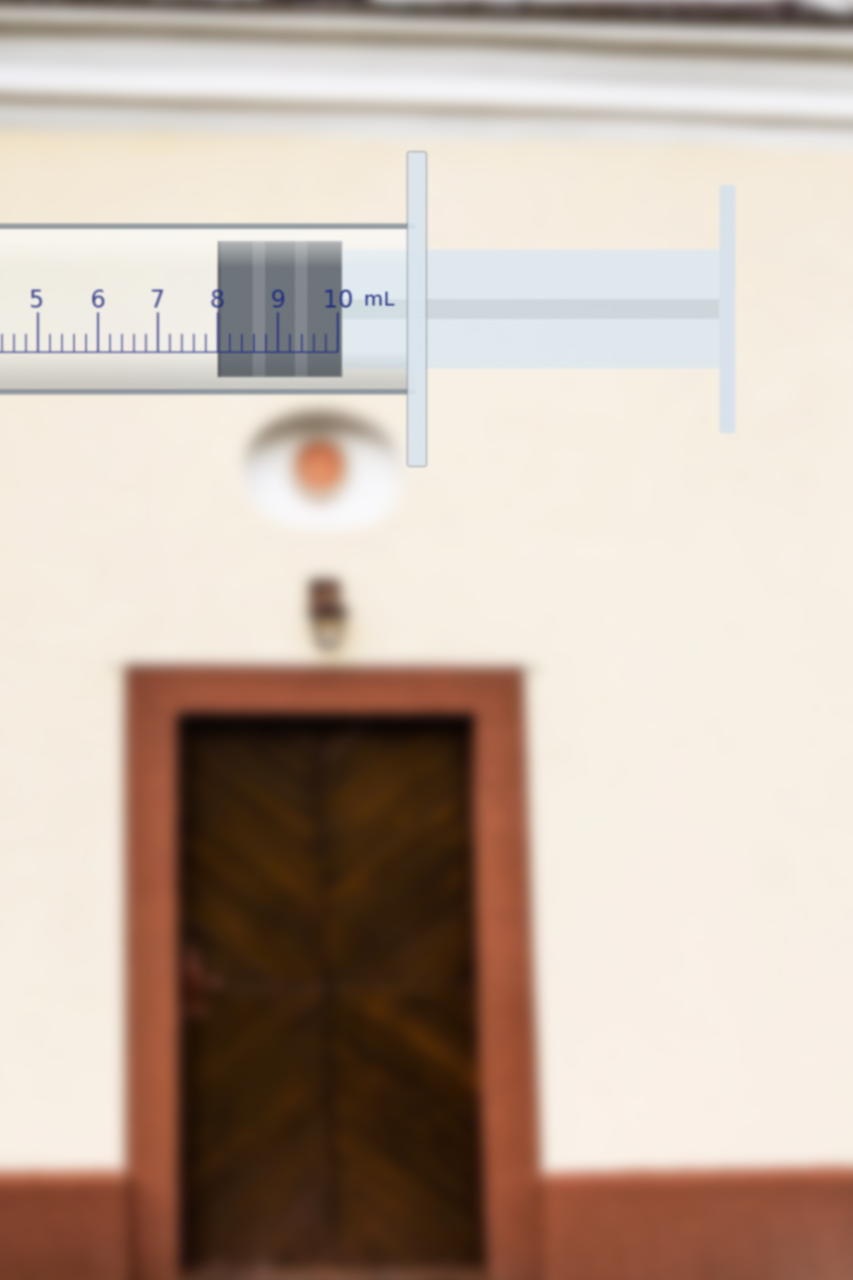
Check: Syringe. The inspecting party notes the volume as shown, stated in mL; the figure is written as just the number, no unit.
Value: 8
